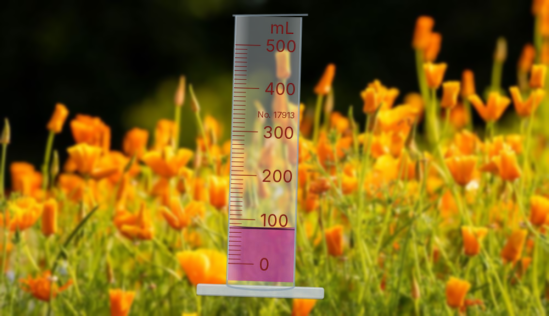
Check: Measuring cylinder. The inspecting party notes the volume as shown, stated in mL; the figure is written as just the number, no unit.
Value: 80
